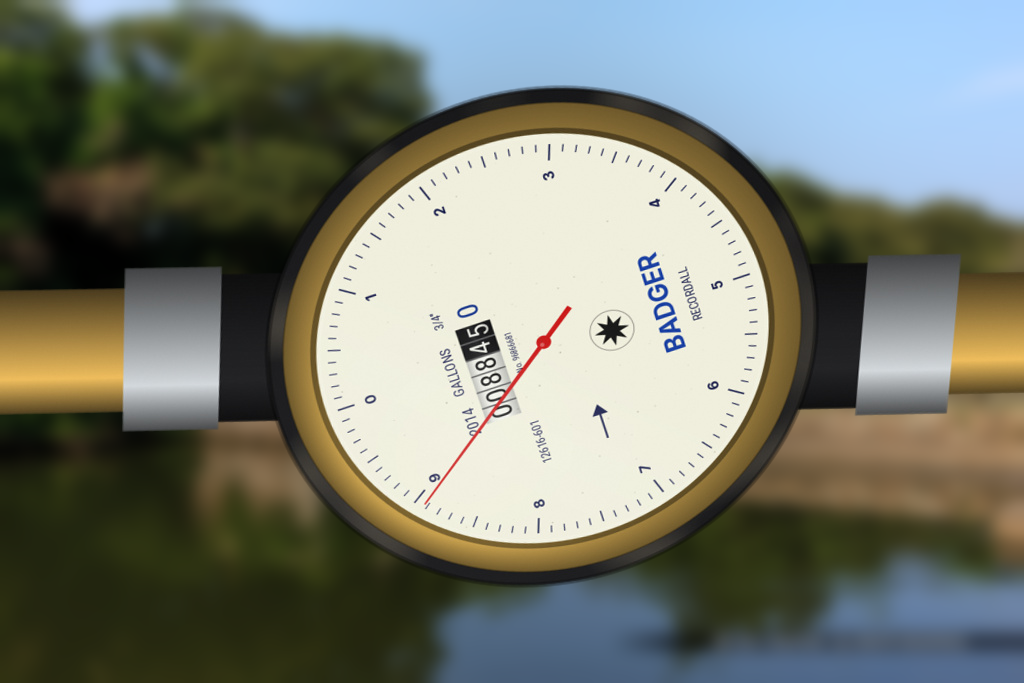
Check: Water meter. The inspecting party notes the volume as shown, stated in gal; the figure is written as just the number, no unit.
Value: 88448.9
